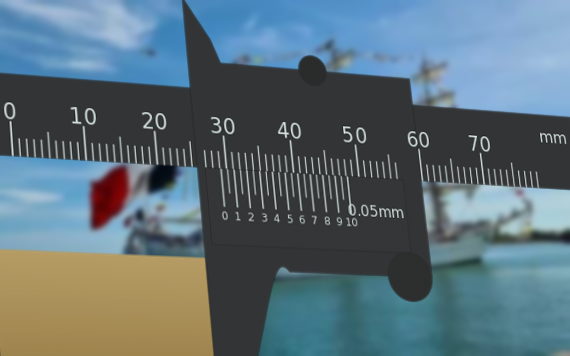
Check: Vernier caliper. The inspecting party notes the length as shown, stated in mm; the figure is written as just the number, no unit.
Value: 29.2
